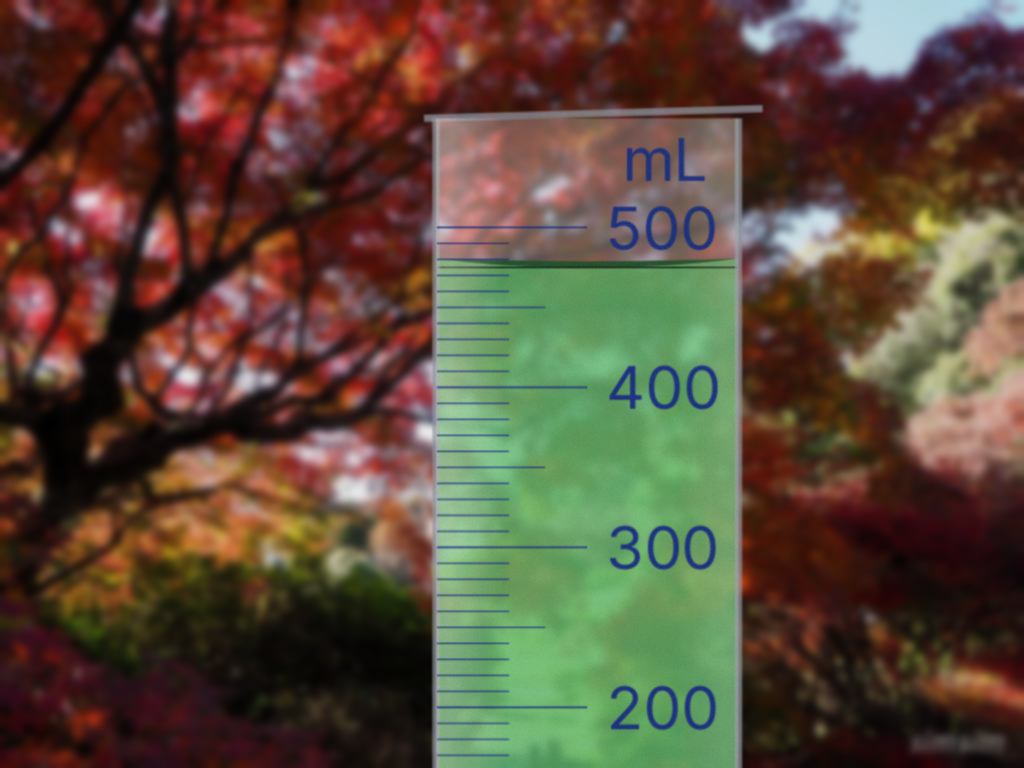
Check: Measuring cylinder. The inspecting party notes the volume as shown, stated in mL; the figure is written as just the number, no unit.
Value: 475
